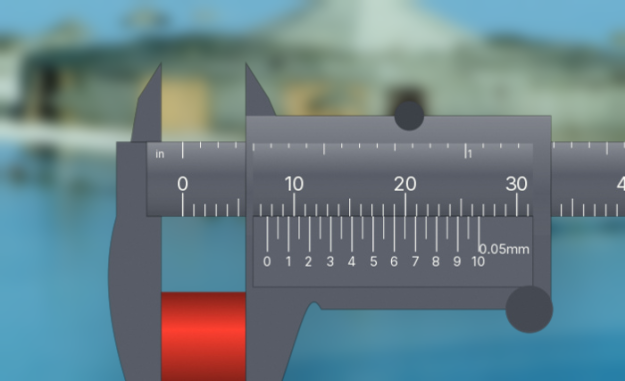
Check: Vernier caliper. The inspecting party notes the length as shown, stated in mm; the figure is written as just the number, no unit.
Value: 7.6
